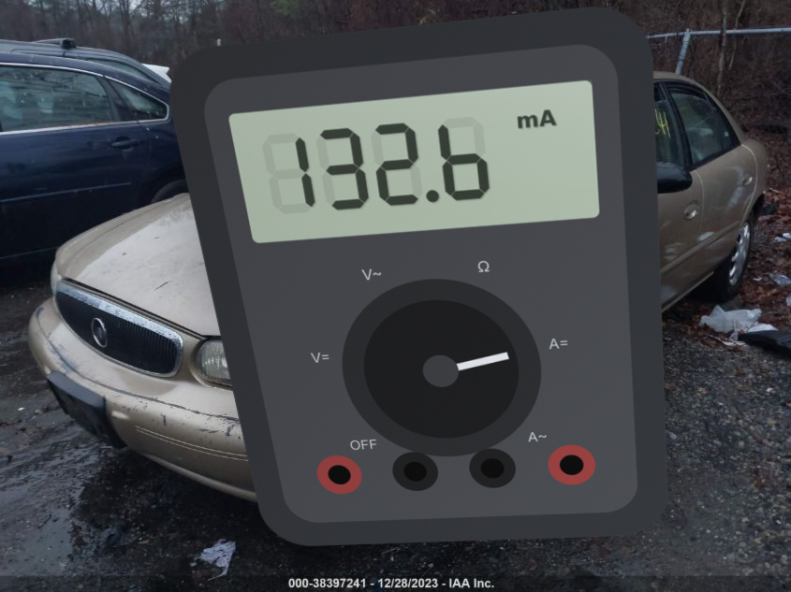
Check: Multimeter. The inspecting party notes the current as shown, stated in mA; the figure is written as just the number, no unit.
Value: 132.6
